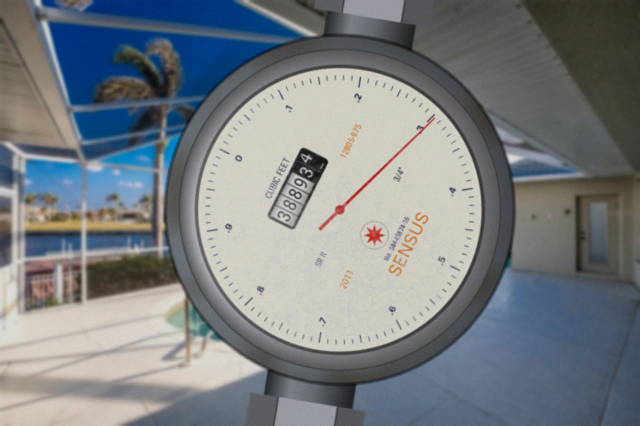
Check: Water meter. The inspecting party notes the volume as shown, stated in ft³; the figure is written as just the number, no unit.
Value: 388934.30
